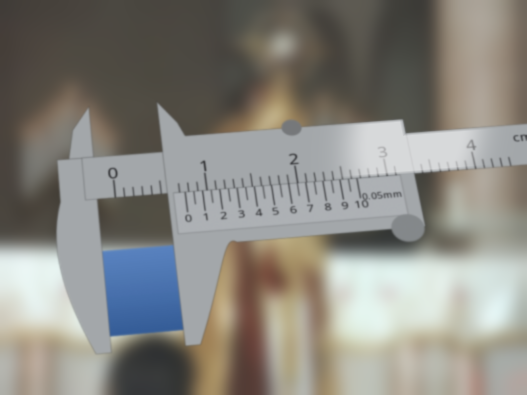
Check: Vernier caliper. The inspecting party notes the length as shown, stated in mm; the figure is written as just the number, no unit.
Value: 7.6
